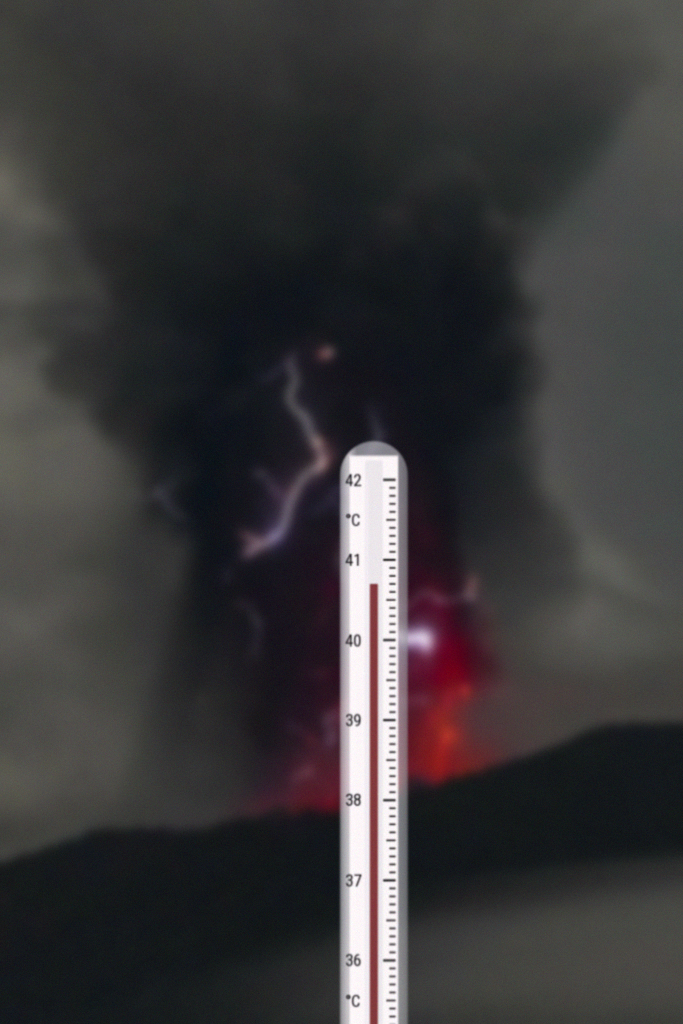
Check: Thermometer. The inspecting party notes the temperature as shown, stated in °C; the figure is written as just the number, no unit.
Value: 40.7
